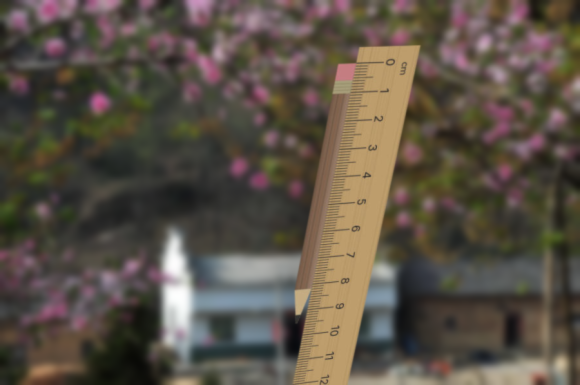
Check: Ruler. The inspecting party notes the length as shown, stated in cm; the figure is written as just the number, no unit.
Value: 9.5
